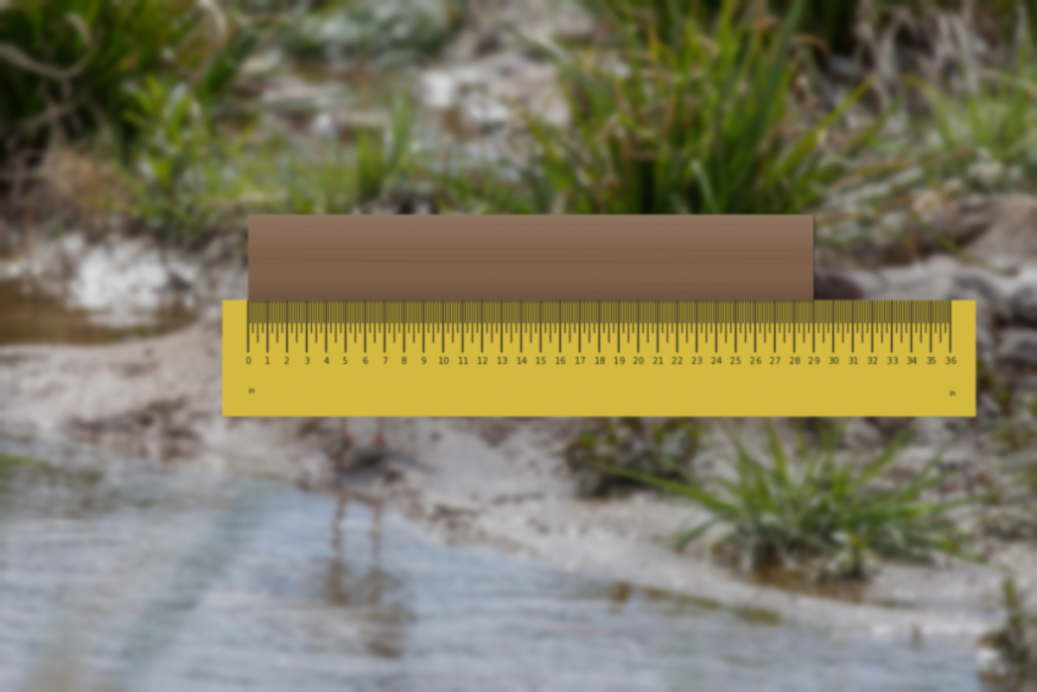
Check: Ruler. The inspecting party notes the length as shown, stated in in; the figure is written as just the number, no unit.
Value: 29
